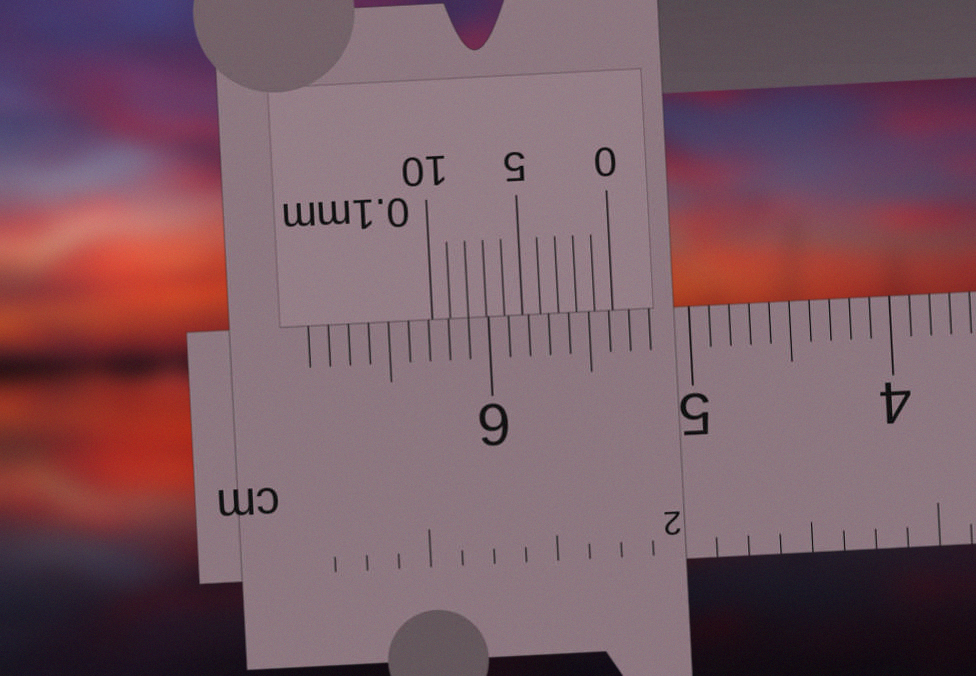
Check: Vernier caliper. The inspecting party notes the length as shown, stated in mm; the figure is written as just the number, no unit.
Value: 53.8
